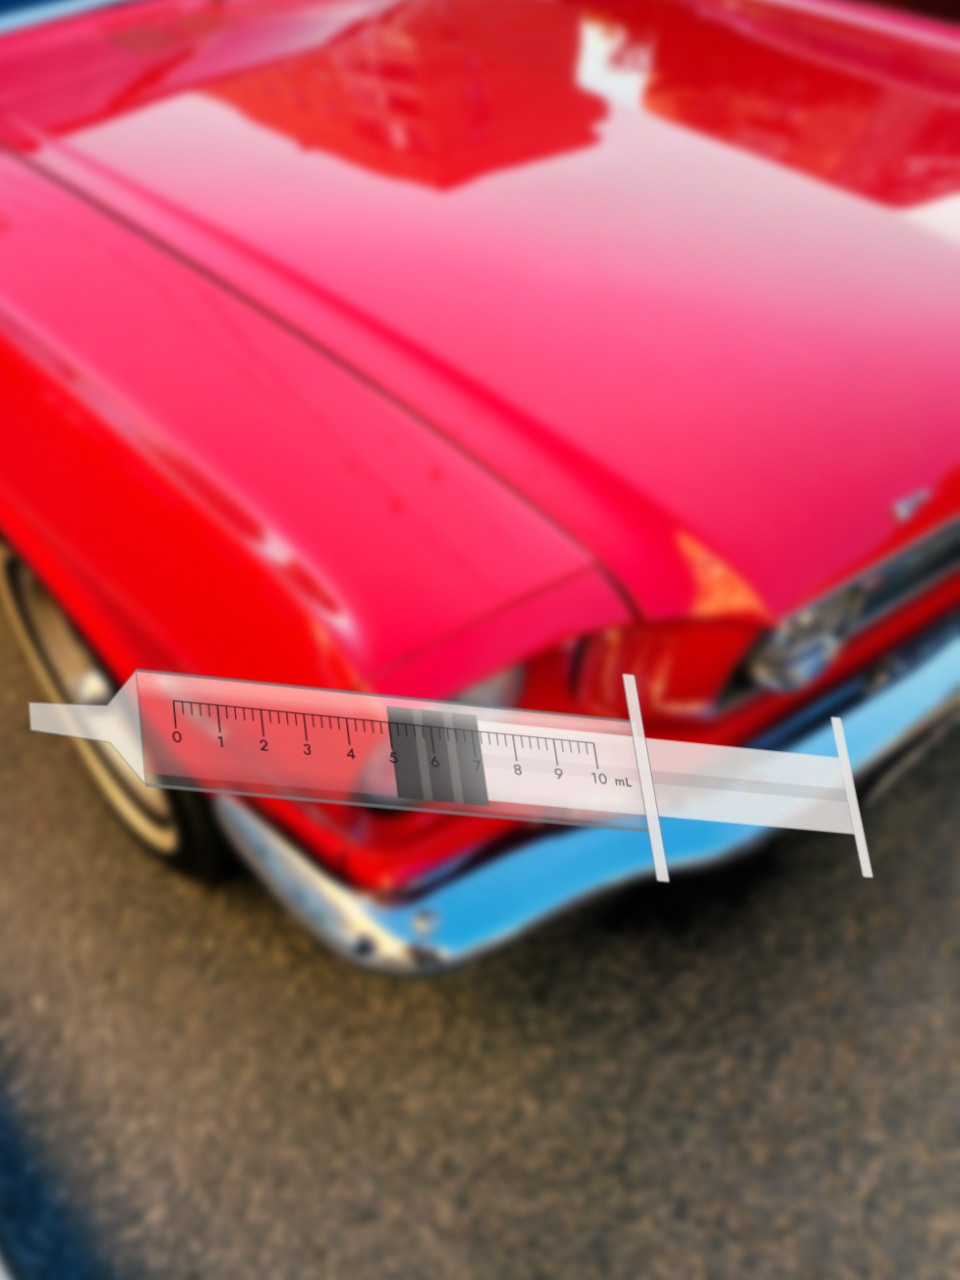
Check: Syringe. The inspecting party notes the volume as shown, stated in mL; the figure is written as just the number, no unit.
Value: 5
